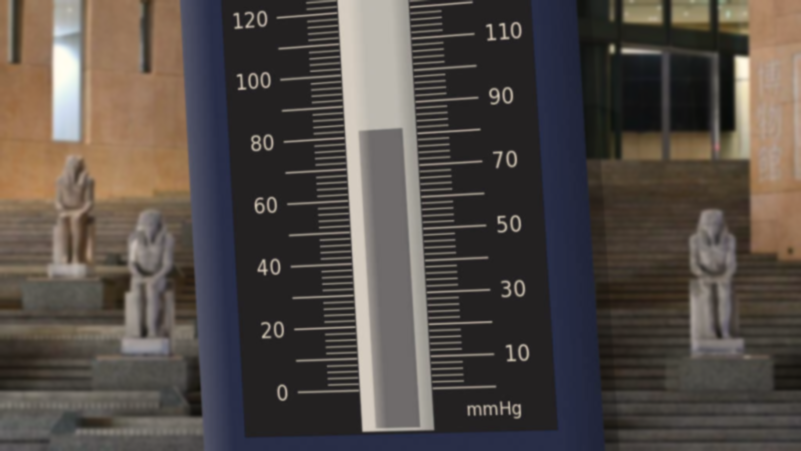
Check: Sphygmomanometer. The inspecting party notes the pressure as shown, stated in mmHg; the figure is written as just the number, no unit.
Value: 82
